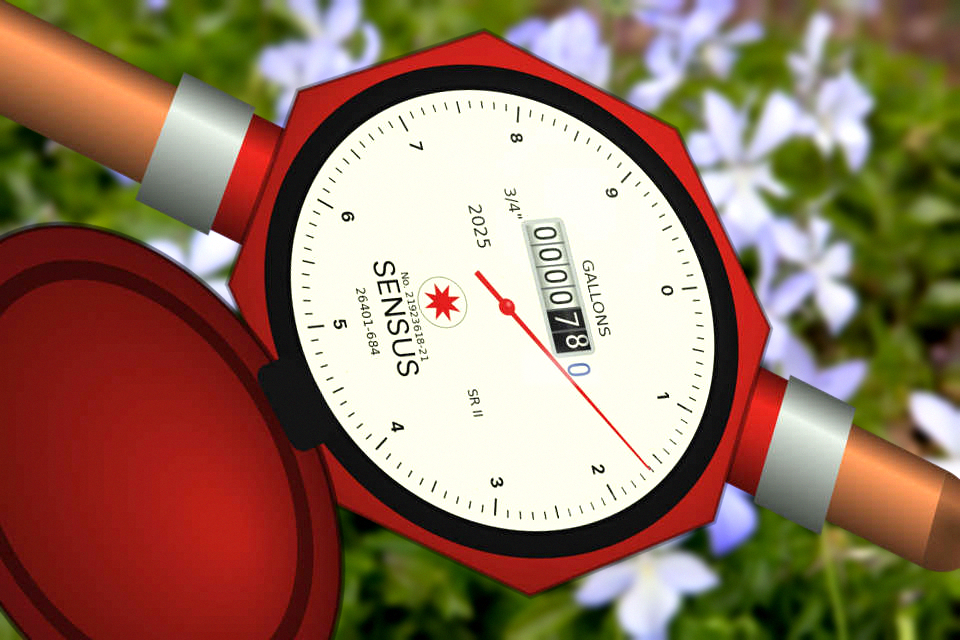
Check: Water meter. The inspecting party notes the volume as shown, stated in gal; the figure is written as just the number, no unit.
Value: 781.6
